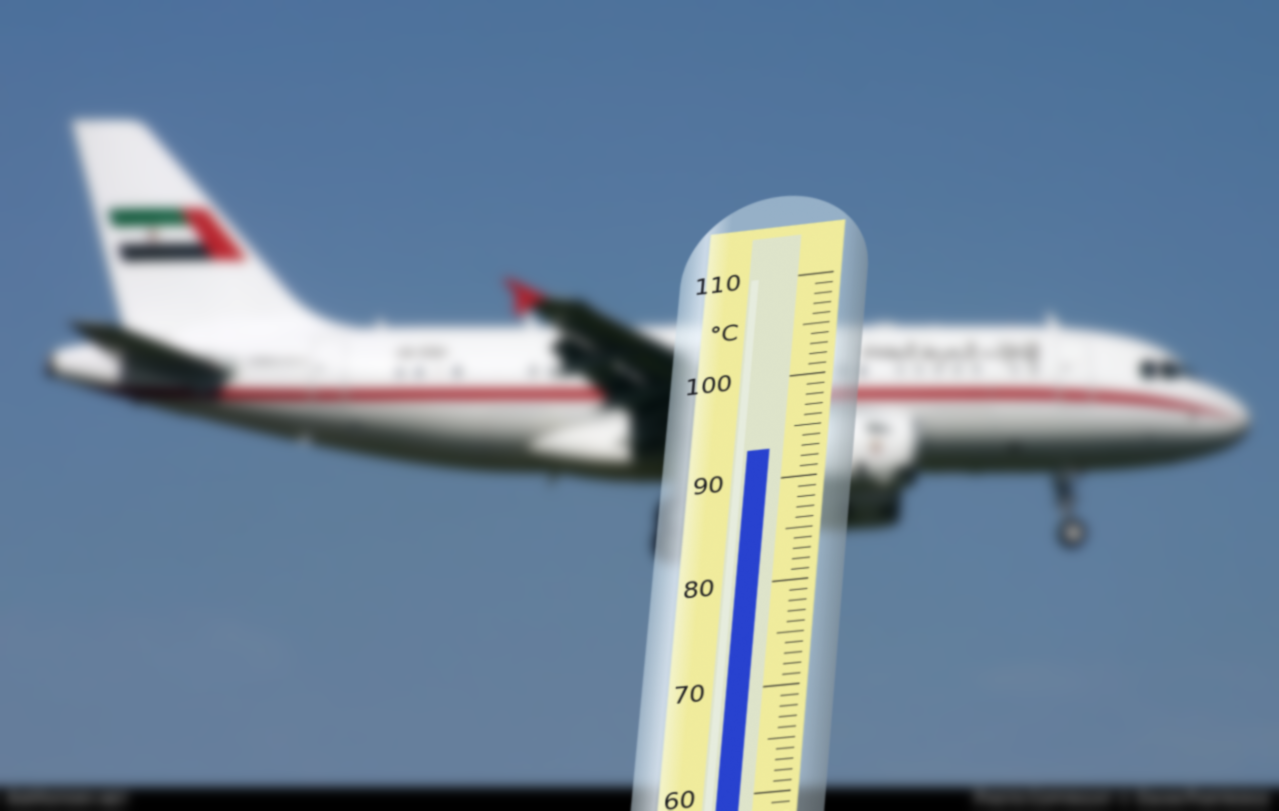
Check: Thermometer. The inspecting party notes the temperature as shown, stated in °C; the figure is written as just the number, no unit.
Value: 93
